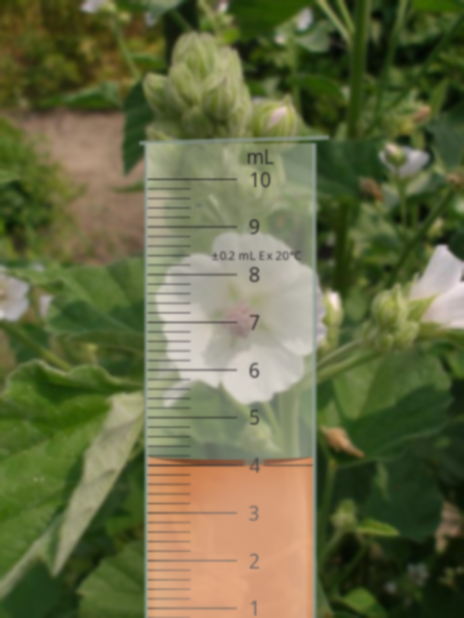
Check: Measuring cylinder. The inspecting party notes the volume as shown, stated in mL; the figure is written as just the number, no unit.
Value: 4
